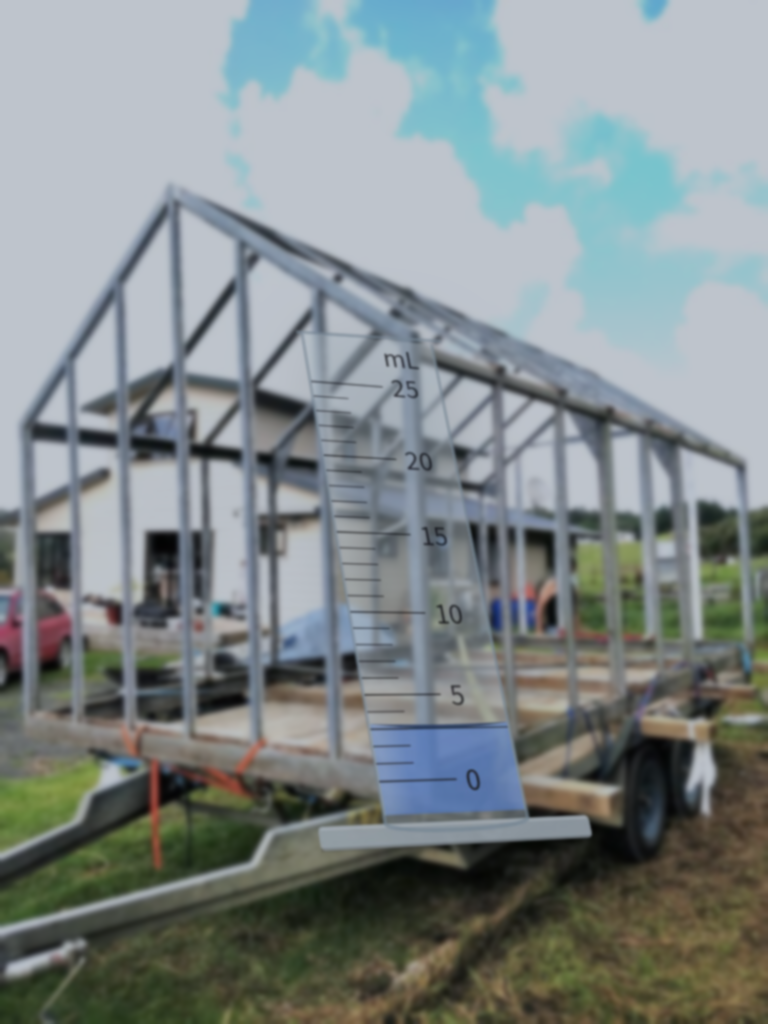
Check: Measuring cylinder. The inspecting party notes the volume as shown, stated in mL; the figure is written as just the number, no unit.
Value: 3
